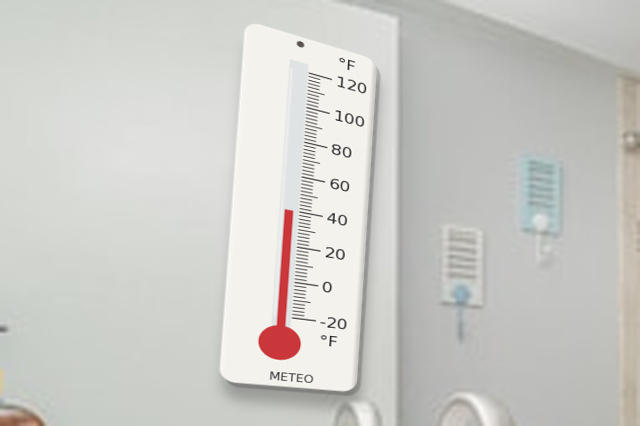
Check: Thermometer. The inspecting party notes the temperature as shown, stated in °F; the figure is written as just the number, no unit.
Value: 40
